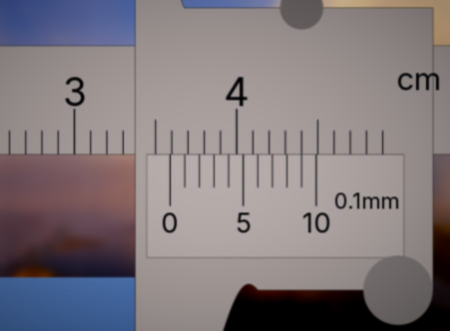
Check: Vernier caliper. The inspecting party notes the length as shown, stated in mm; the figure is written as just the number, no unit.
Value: 35.9
